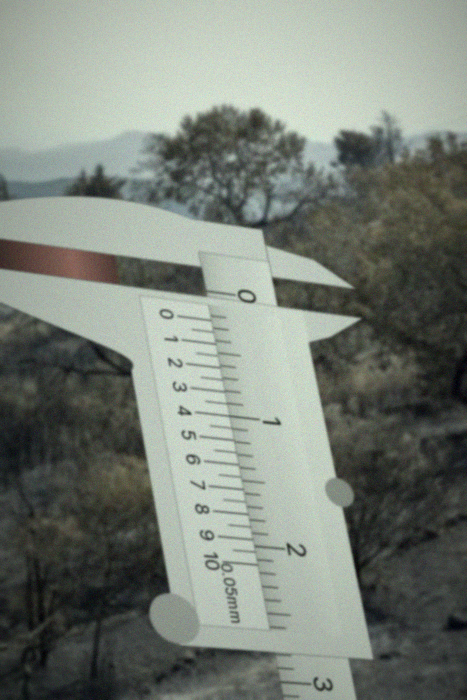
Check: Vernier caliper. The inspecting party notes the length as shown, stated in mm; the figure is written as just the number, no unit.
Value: 2.4
